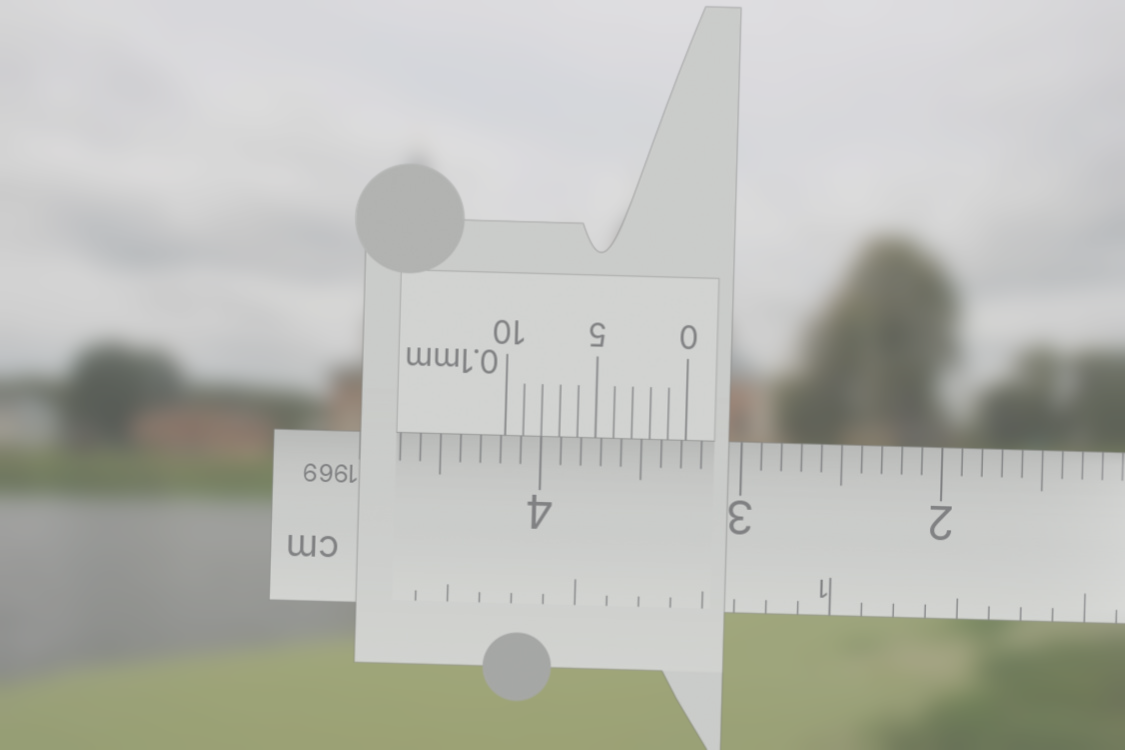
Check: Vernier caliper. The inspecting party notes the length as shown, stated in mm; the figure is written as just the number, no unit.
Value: 32.8
